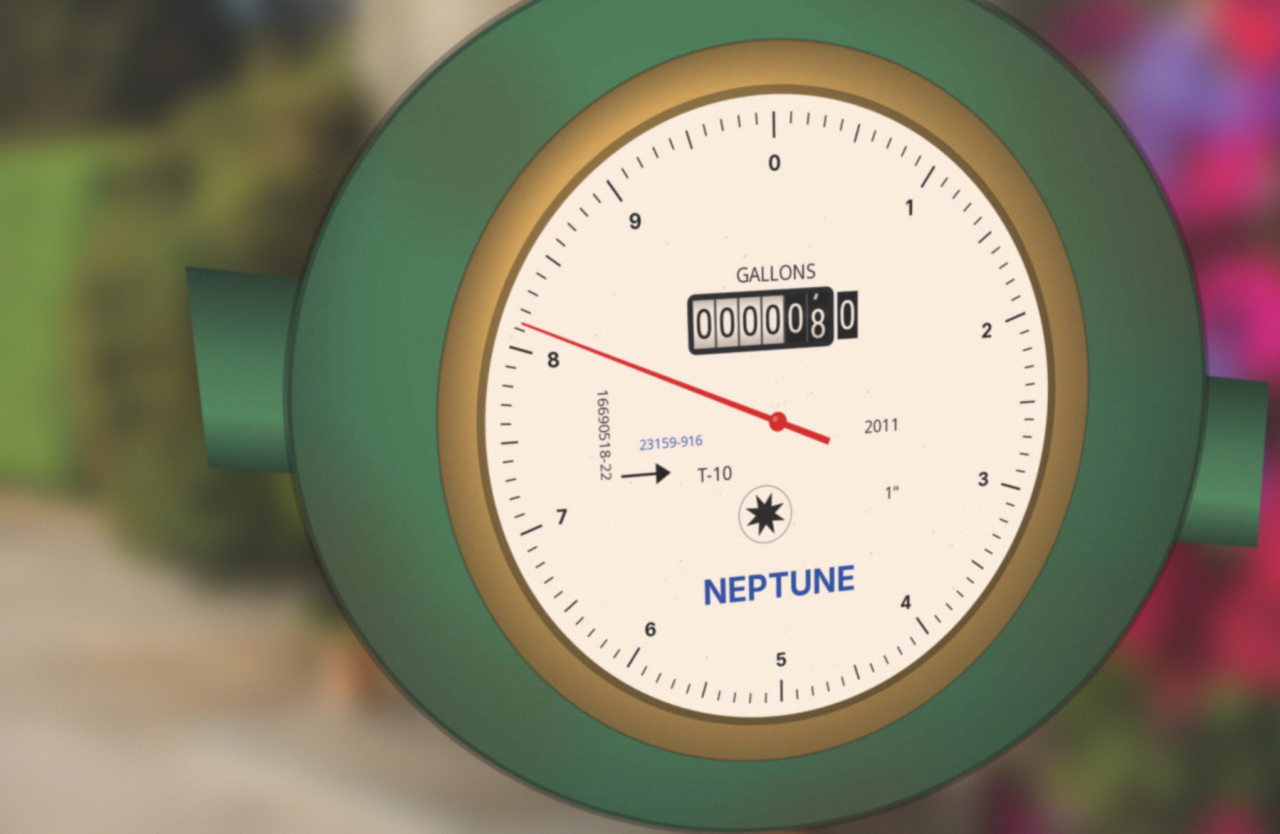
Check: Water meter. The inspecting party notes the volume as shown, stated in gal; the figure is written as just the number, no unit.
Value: 78.1
